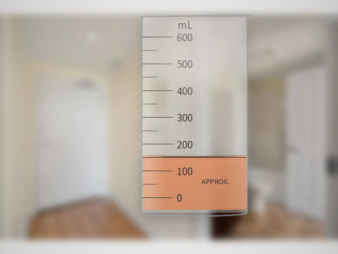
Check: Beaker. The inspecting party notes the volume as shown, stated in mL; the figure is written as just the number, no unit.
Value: 150
